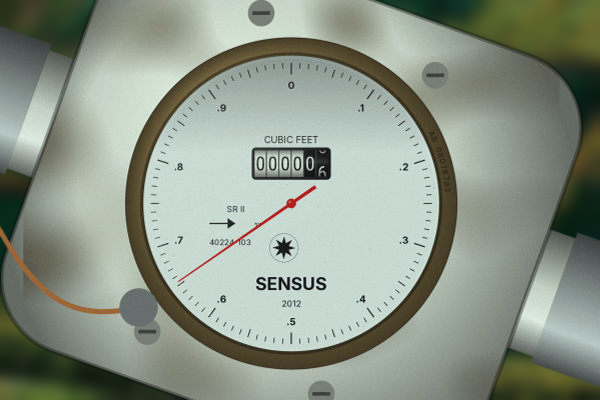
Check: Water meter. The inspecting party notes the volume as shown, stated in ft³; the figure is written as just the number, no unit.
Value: 5.65
